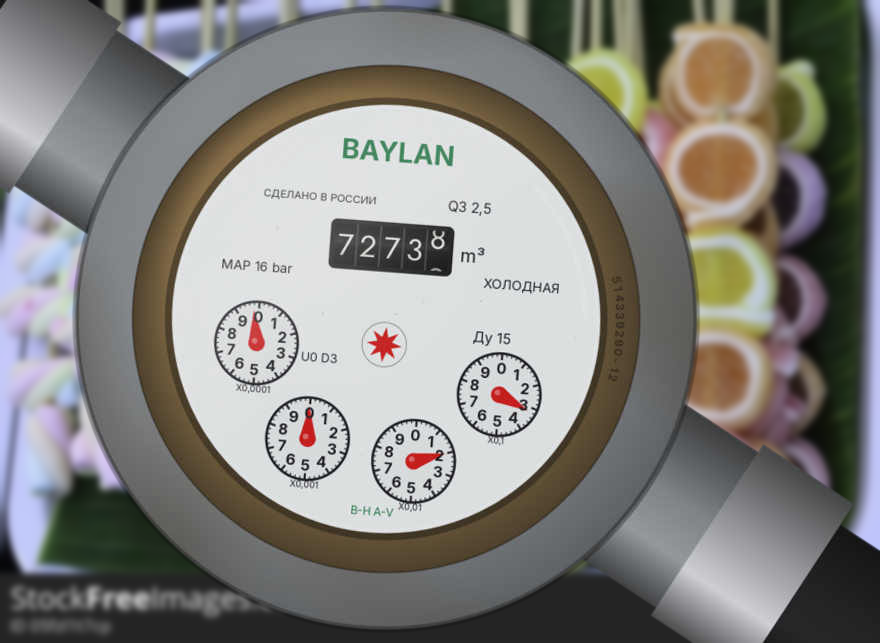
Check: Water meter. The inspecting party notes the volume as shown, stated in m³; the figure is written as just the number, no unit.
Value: 72738.3199
